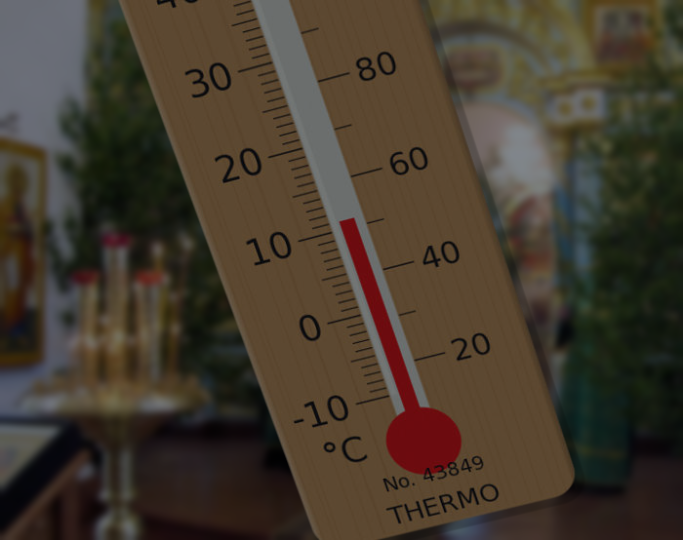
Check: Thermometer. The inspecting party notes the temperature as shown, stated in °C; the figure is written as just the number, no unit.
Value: 11
